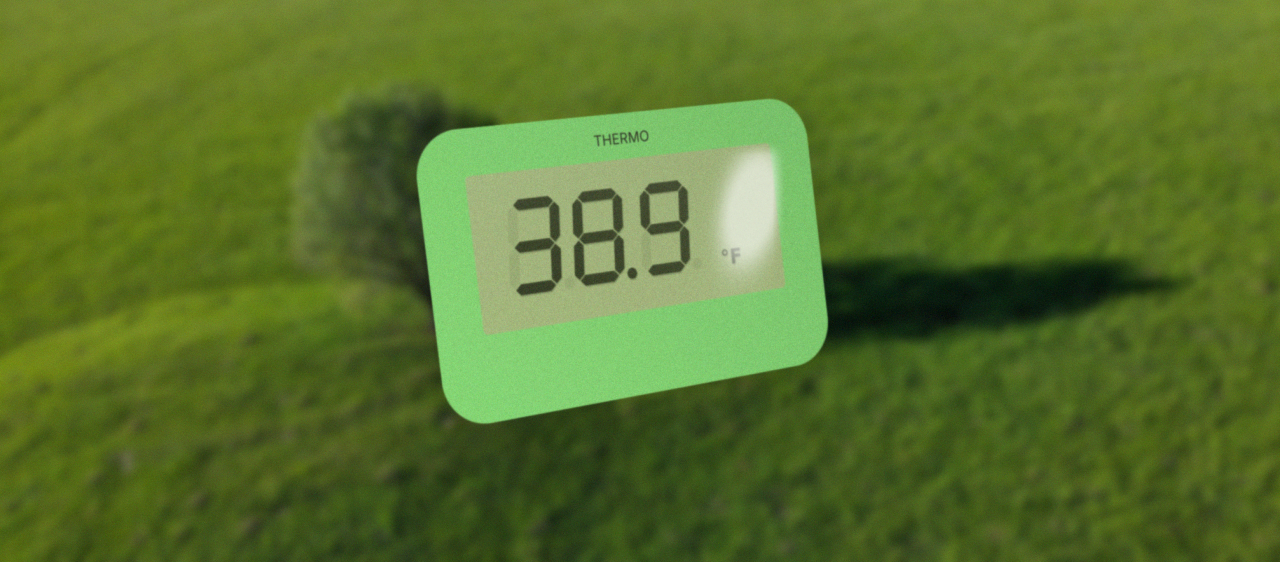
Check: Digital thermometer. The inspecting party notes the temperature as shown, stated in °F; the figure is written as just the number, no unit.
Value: 38.9
